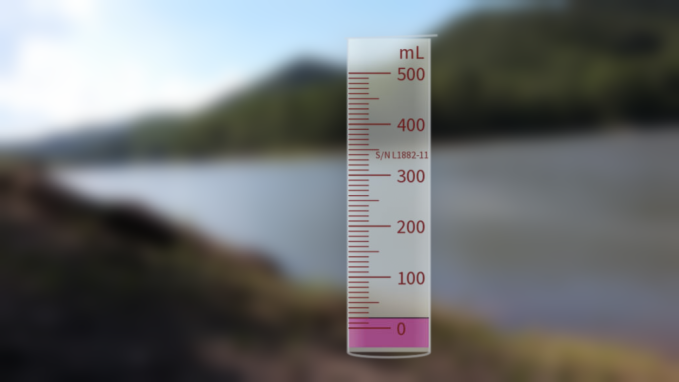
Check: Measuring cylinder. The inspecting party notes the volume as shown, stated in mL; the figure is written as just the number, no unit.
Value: 20
